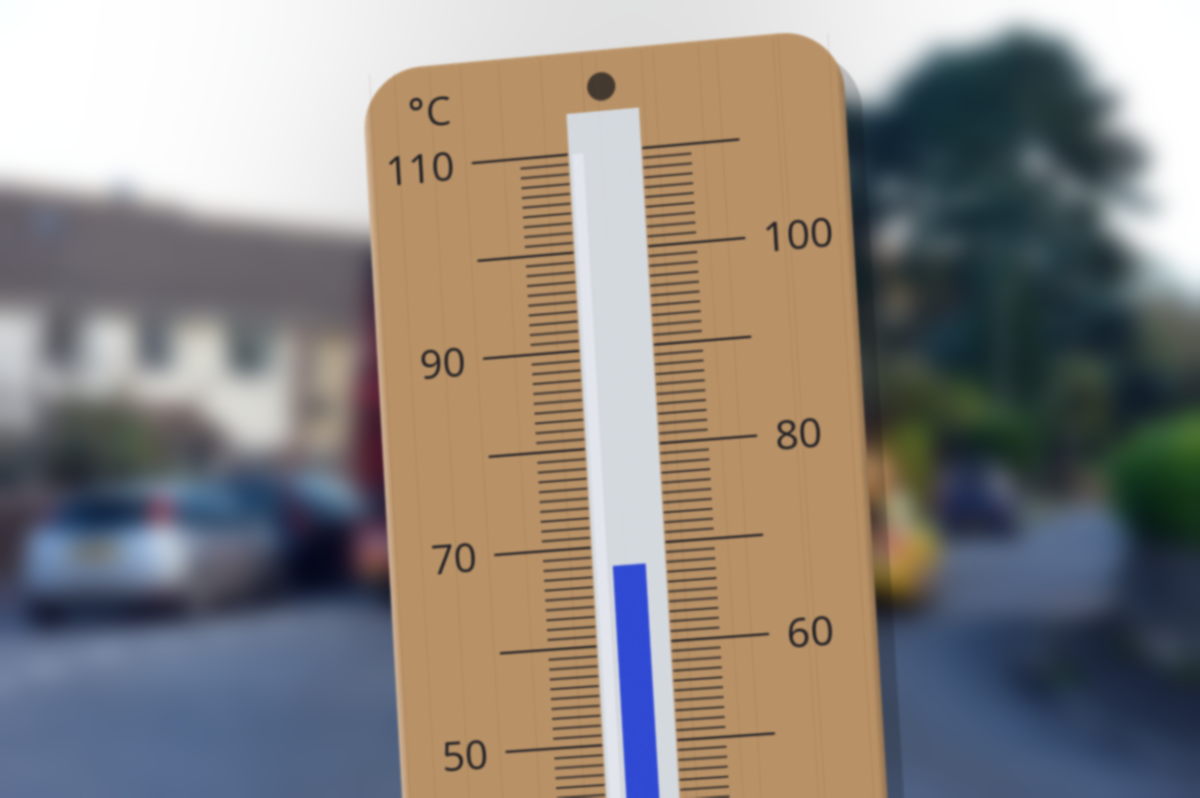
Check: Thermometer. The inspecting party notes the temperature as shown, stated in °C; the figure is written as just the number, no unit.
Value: 68
